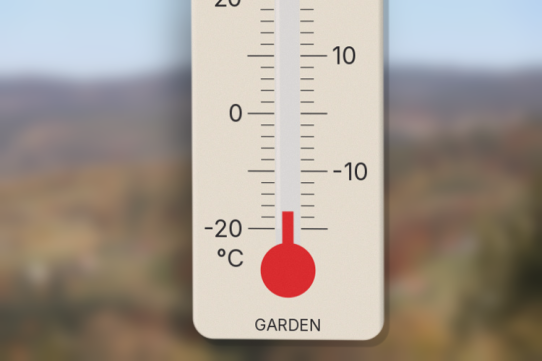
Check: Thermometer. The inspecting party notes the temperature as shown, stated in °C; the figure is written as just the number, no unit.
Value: -17
